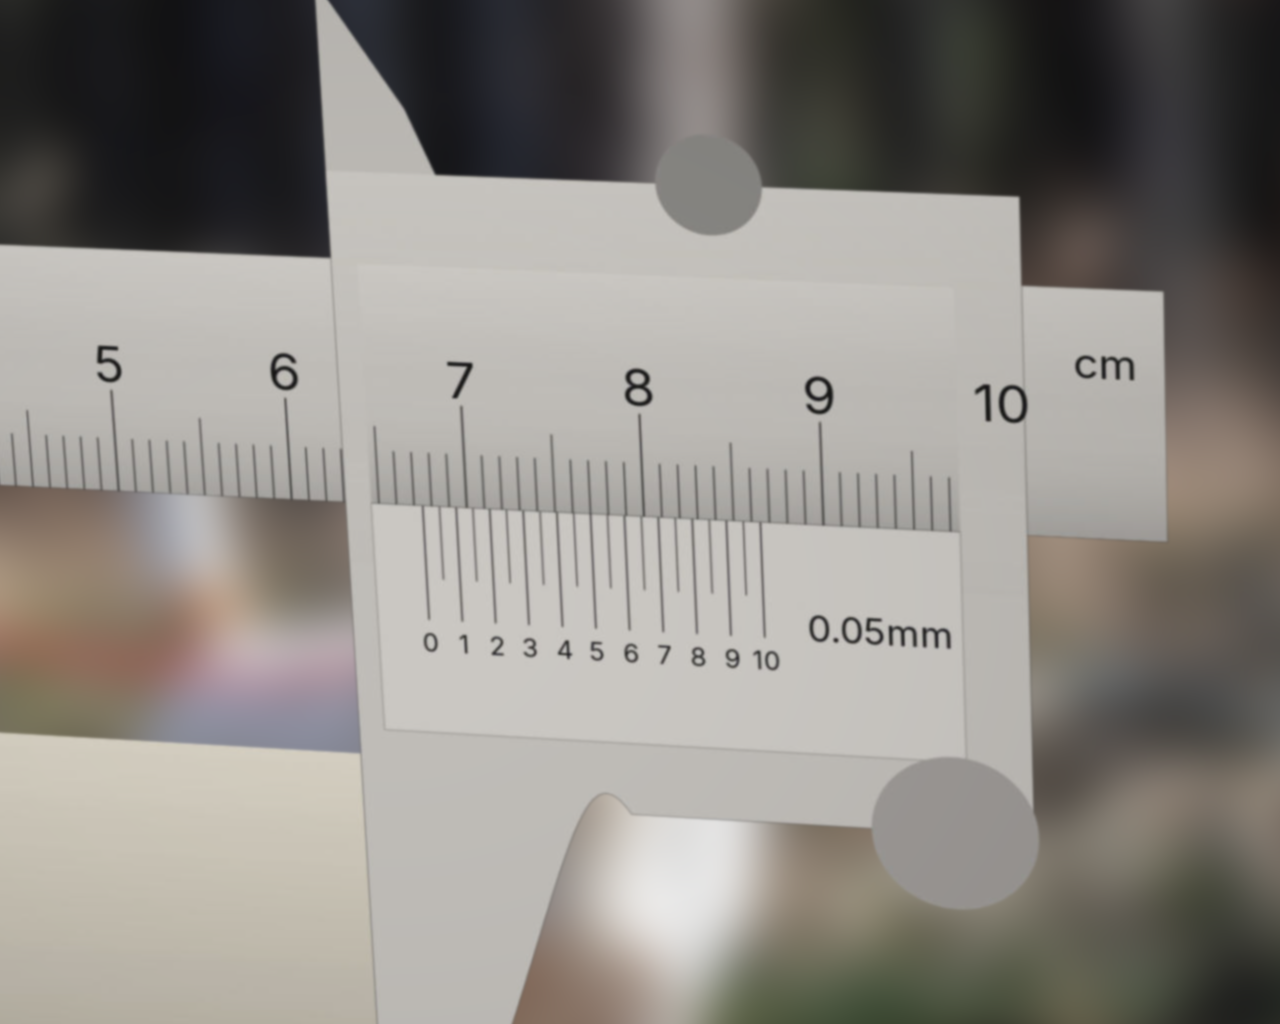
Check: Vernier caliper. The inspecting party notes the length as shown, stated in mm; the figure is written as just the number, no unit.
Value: 67.5
